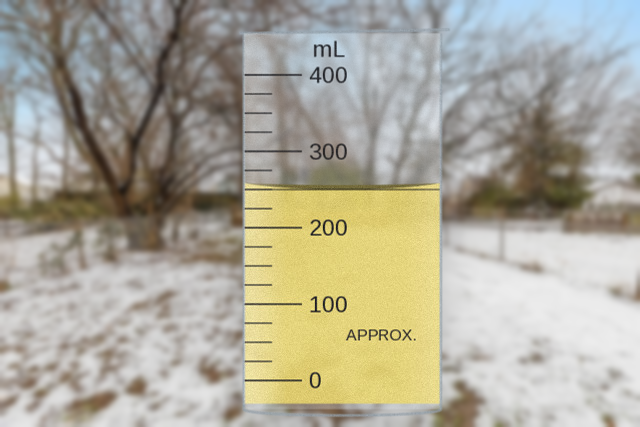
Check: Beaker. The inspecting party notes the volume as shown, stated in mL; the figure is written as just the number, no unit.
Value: 250
